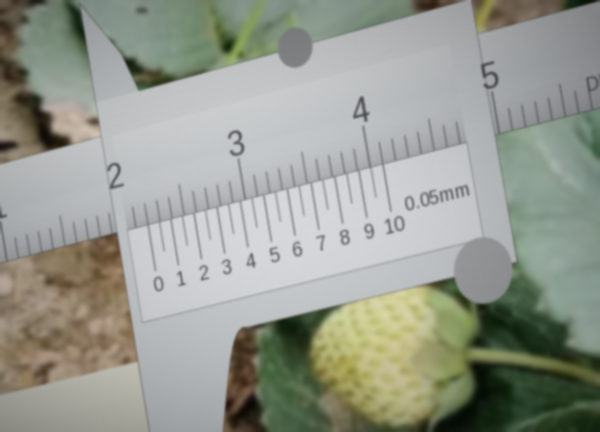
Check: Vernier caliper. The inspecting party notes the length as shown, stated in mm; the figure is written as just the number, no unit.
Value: 22.0
